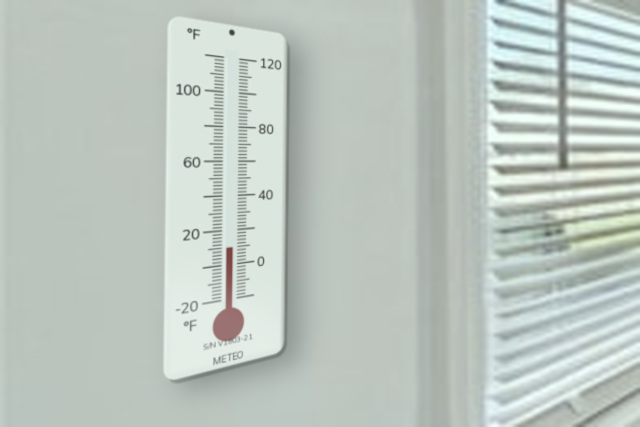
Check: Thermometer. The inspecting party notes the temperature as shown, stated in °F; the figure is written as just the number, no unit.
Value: 10
